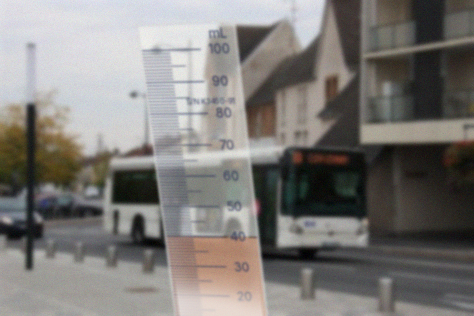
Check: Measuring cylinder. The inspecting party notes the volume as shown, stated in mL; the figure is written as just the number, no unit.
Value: 40
